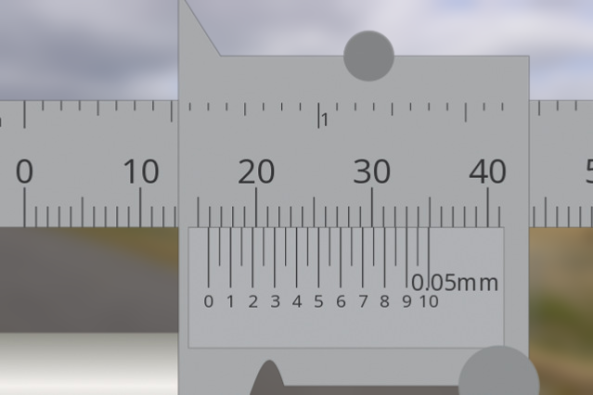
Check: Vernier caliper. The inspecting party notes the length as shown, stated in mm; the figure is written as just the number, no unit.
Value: 15.9
